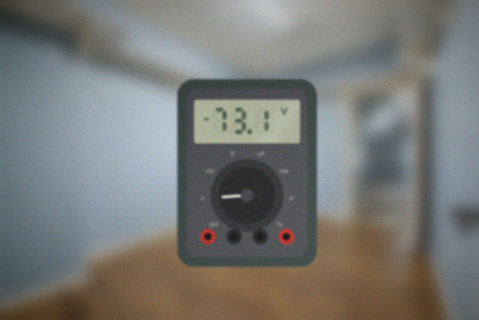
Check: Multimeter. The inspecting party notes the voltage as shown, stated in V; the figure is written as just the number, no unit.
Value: -73.1
